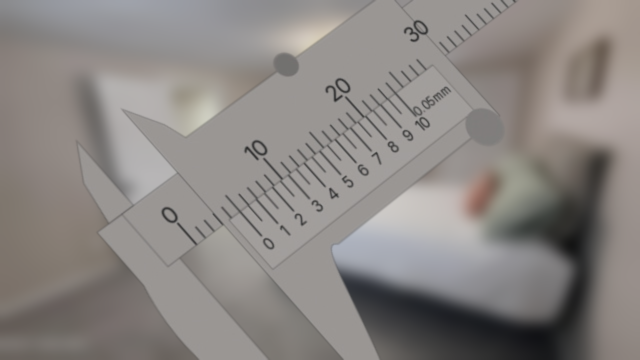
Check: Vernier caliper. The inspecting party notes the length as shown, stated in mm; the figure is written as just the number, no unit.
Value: 5.0
